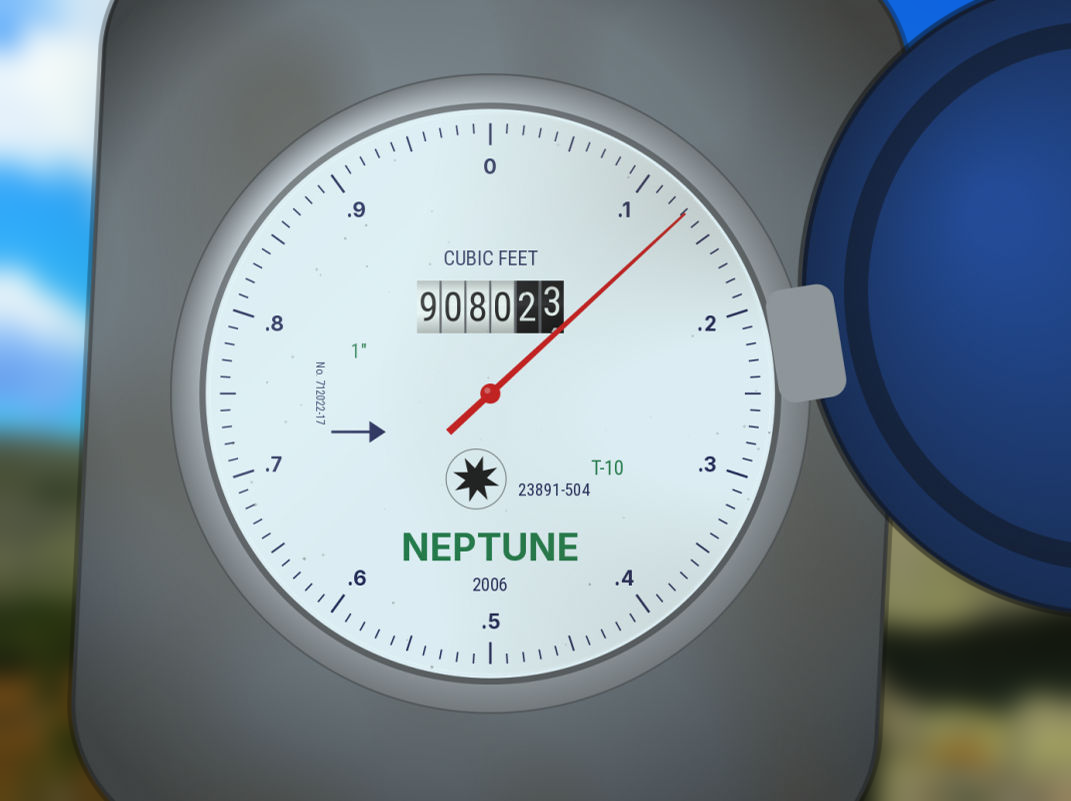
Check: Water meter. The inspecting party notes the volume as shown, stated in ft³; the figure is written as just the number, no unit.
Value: 908023.13
